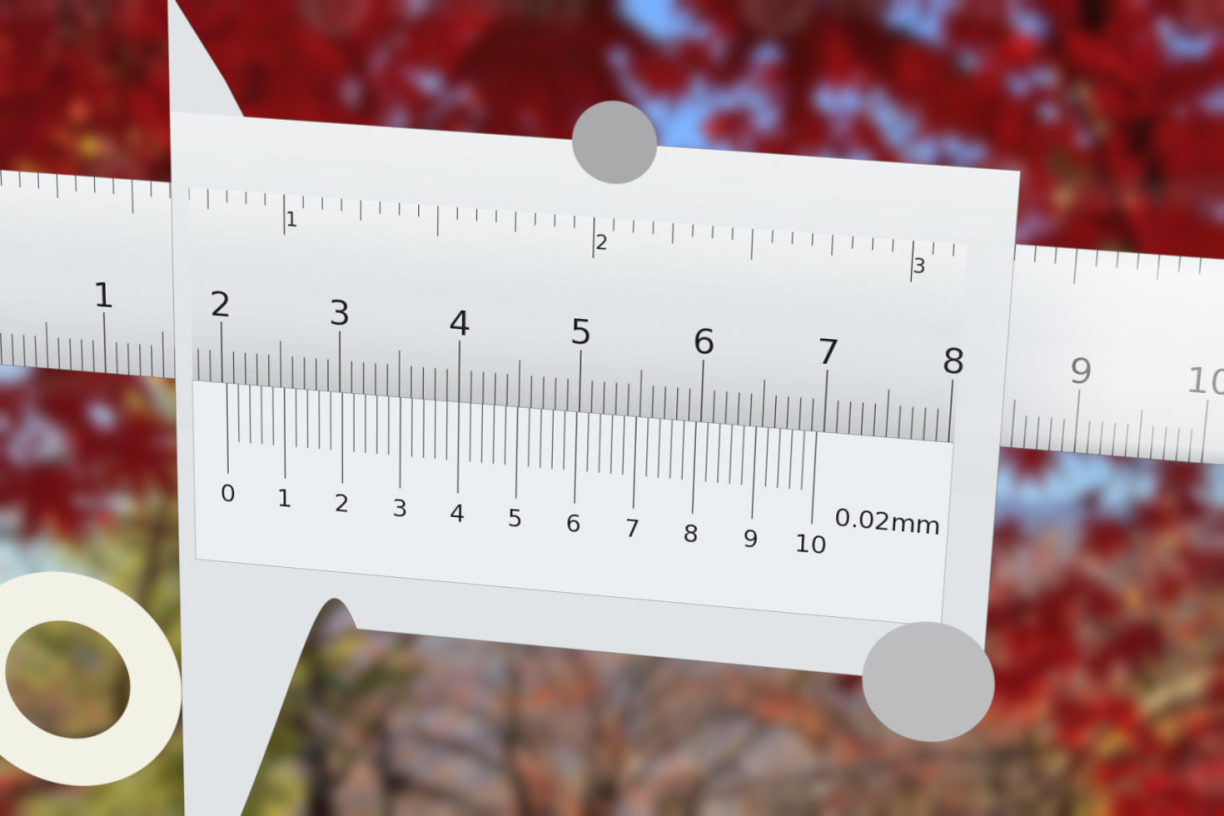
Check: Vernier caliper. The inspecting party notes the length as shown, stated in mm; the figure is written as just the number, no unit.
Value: 20.4
